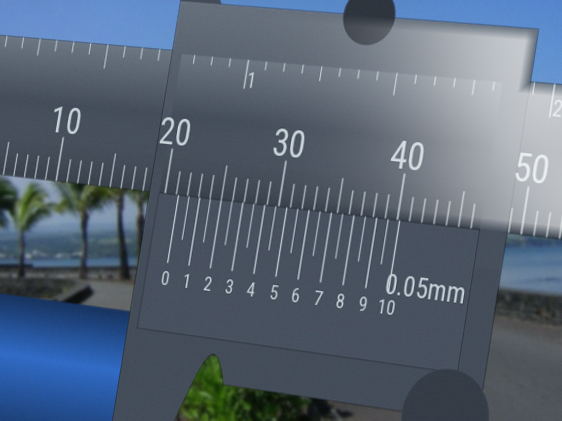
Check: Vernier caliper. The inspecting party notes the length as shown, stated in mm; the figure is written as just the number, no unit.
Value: 21.2
